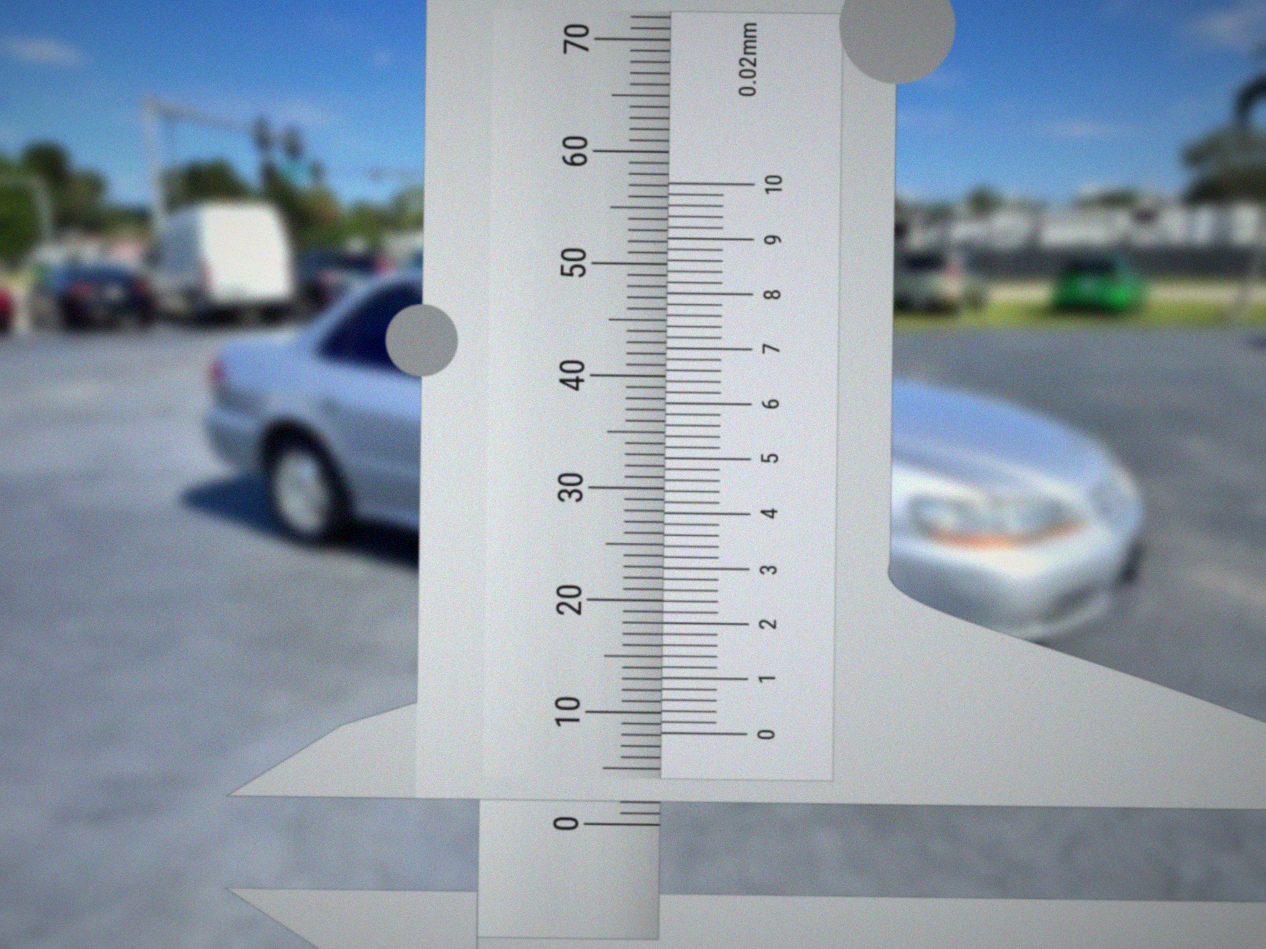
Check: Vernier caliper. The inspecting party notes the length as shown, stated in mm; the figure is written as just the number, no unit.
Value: 8.2
